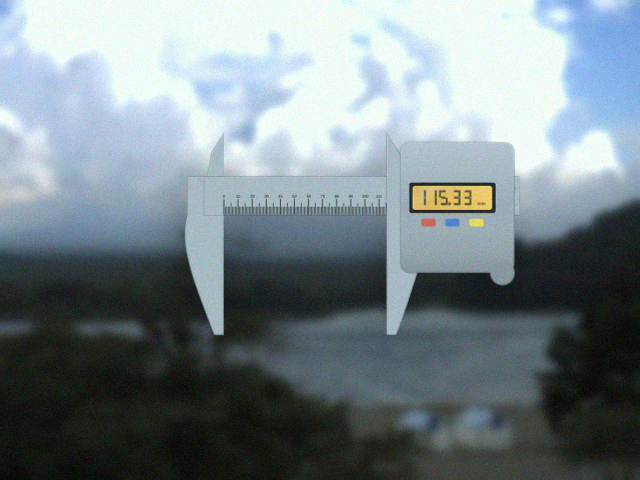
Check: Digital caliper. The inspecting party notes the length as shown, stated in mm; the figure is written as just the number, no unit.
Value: 115.33
